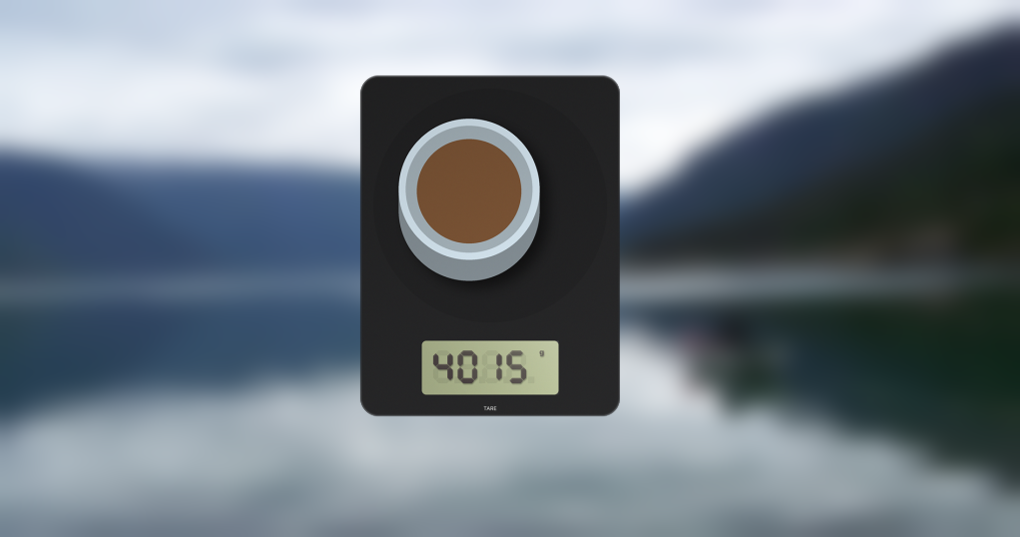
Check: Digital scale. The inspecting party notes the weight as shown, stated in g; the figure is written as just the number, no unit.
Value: 4015
